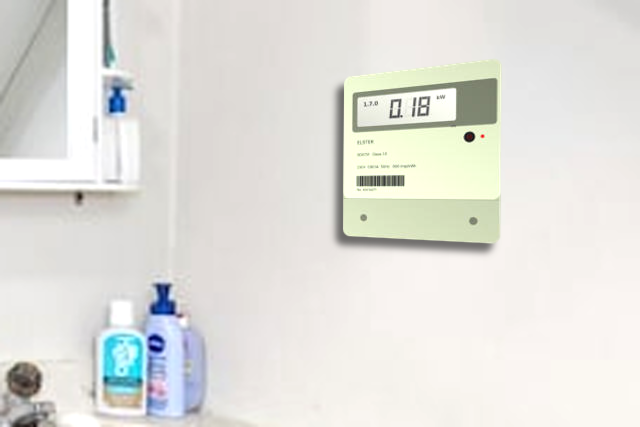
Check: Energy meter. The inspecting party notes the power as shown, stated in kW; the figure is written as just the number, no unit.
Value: 0.18
